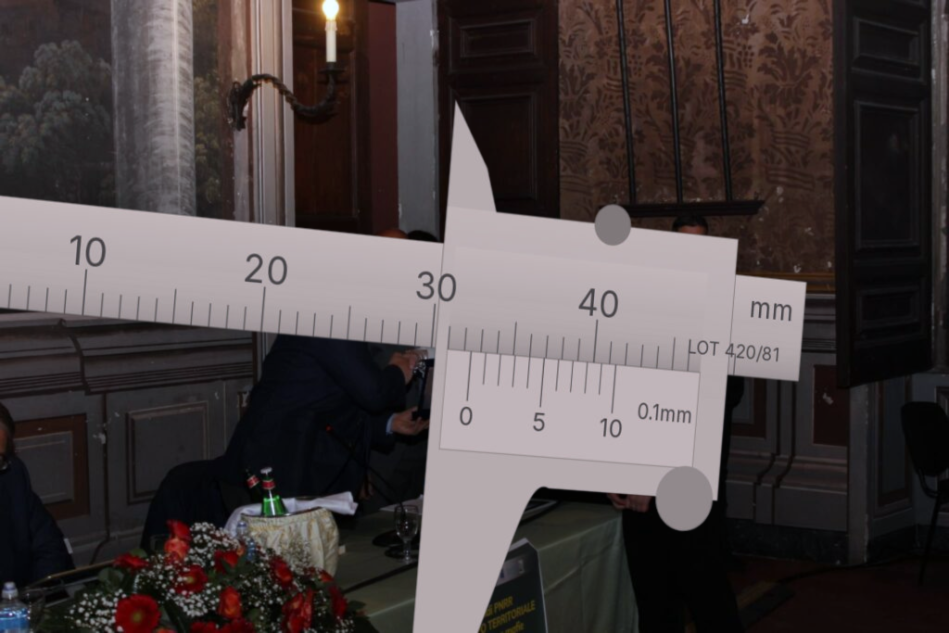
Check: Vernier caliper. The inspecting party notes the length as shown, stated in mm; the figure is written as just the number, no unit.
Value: 32.4
